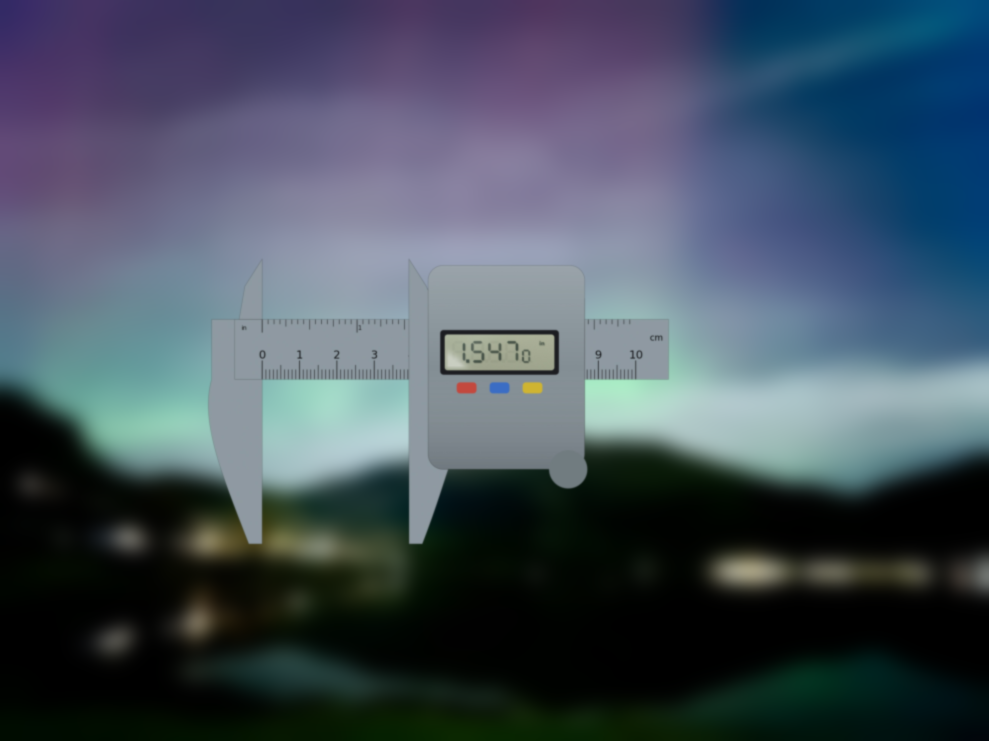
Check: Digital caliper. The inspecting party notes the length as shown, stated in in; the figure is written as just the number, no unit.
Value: 1.5470
